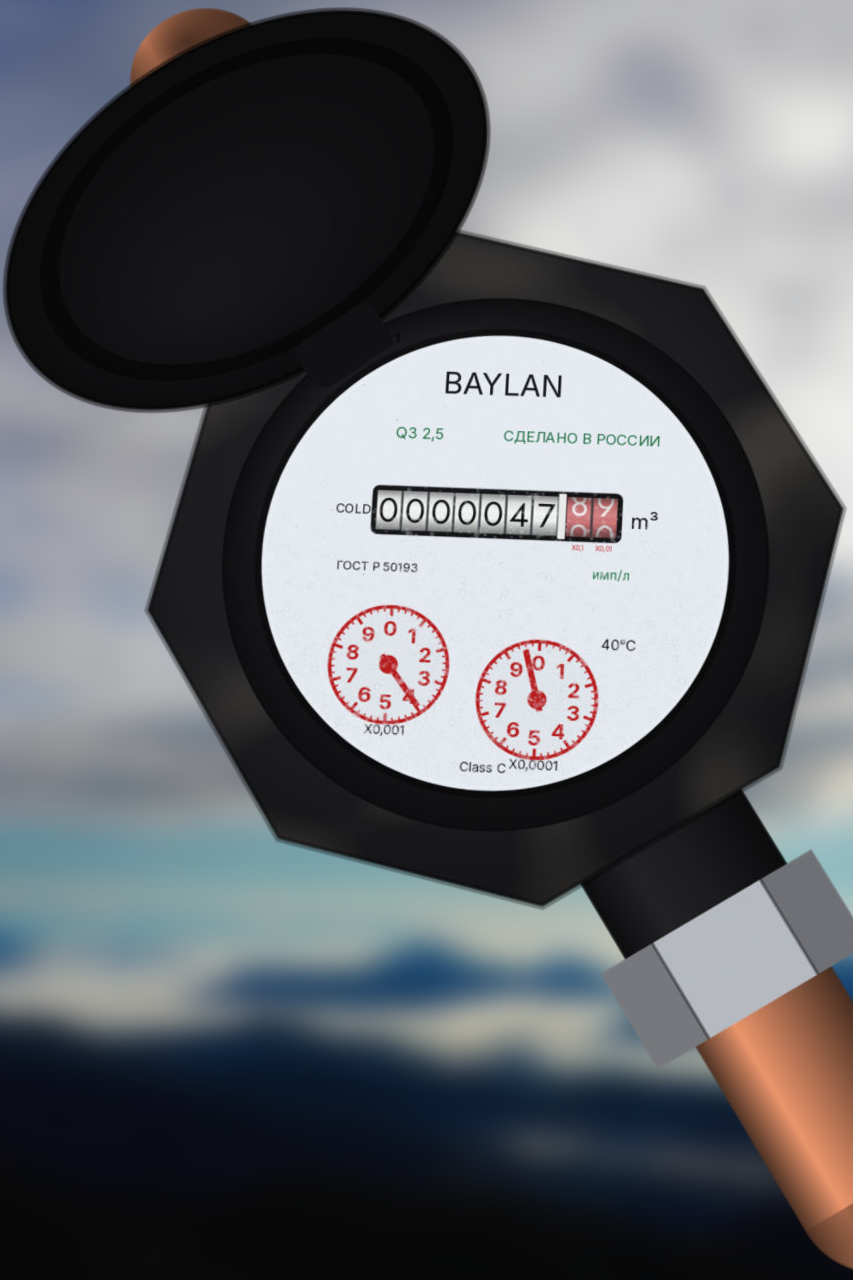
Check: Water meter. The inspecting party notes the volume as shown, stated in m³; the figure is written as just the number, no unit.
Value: 47.8939
